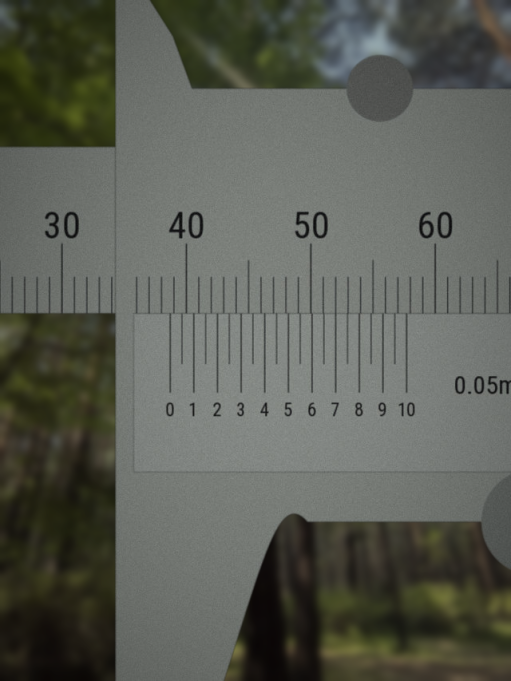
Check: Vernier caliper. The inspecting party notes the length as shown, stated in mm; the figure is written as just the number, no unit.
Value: 38.7
